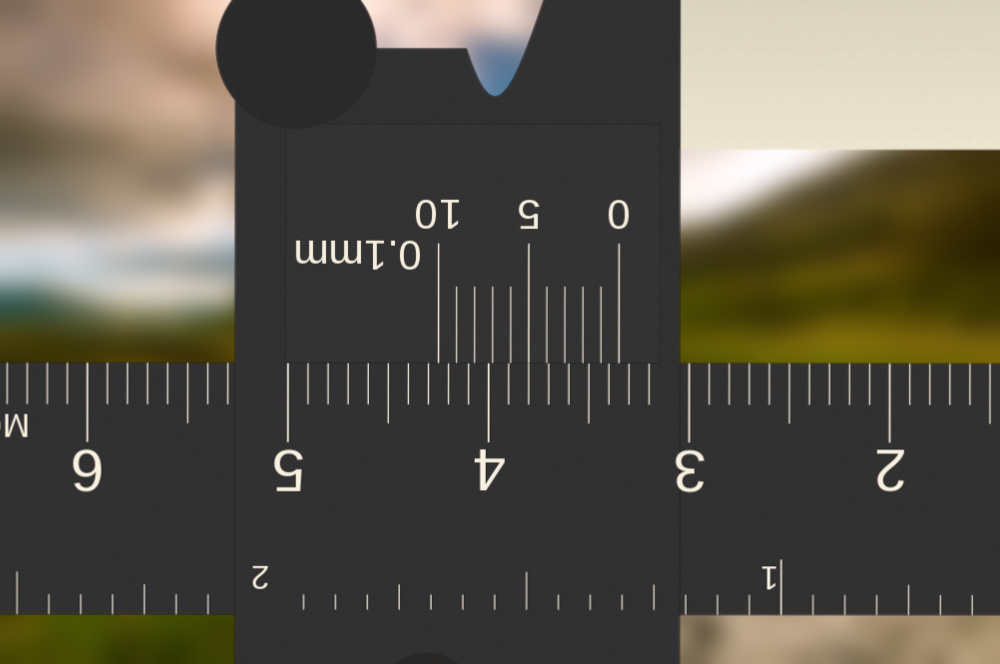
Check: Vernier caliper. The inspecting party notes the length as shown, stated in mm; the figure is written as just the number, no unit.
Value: 33.5
